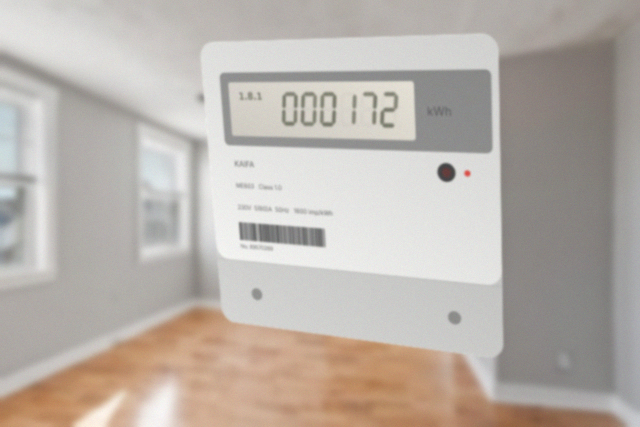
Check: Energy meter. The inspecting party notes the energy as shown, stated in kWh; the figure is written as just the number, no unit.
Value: 172
